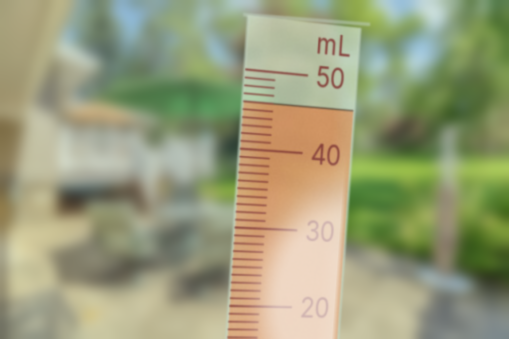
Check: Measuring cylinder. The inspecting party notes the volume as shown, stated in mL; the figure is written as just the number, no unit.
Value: 46
